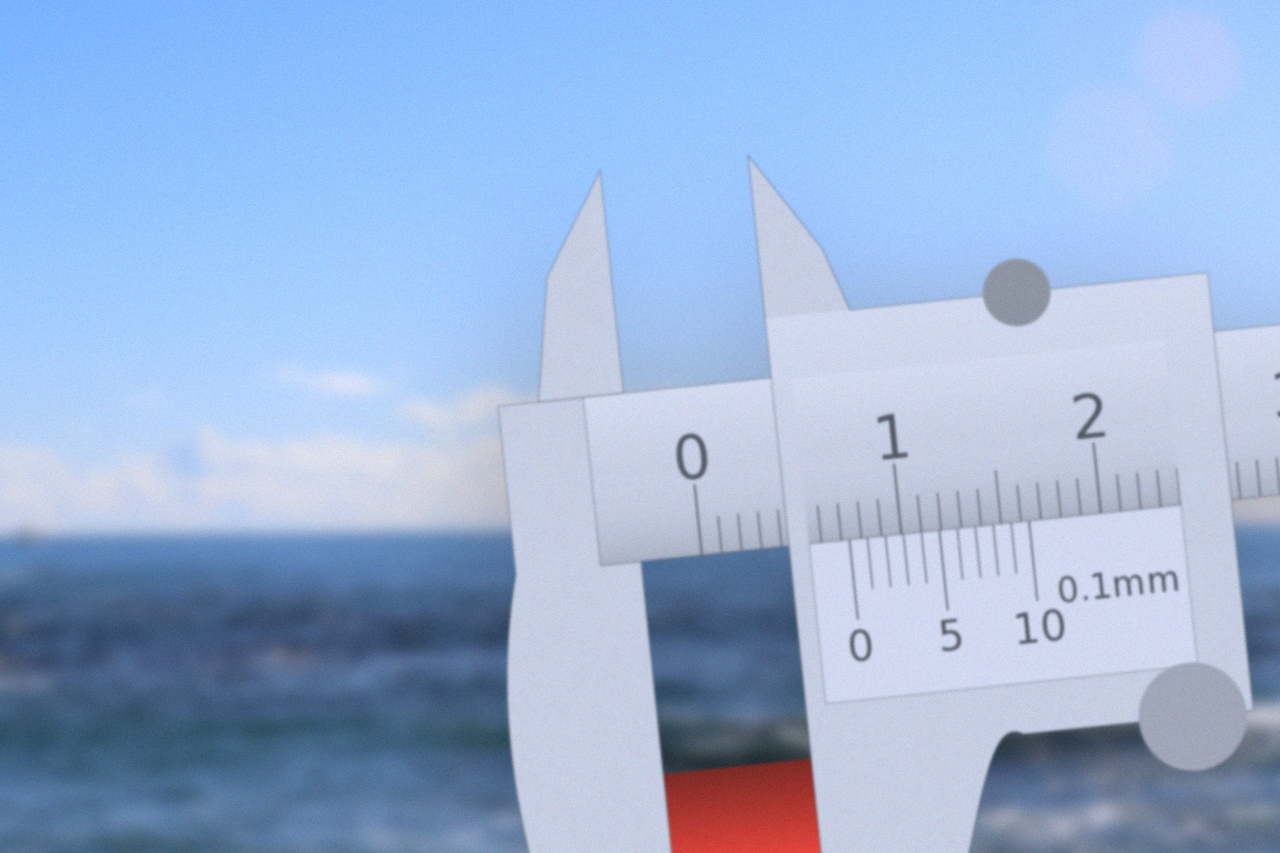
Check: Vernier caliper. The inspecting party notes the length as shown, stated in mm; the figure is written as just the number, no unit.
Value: 7.4
